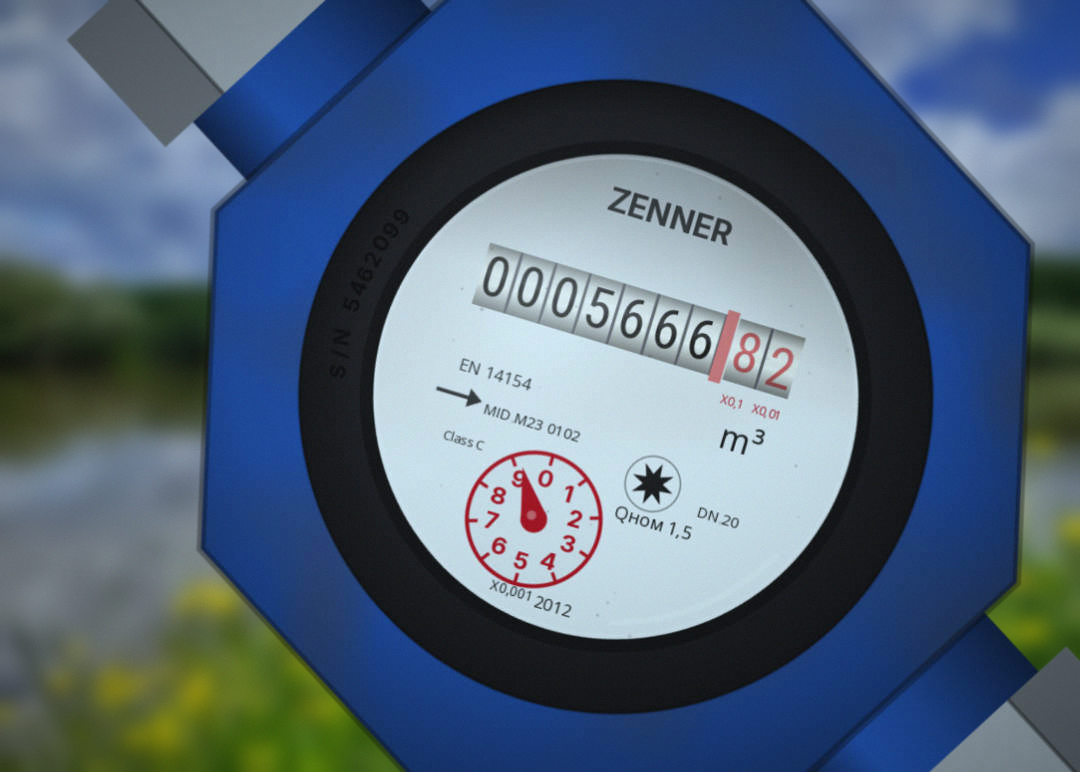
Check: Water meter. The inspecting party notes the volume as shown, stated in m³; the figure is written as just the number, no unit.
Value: 5666.819
